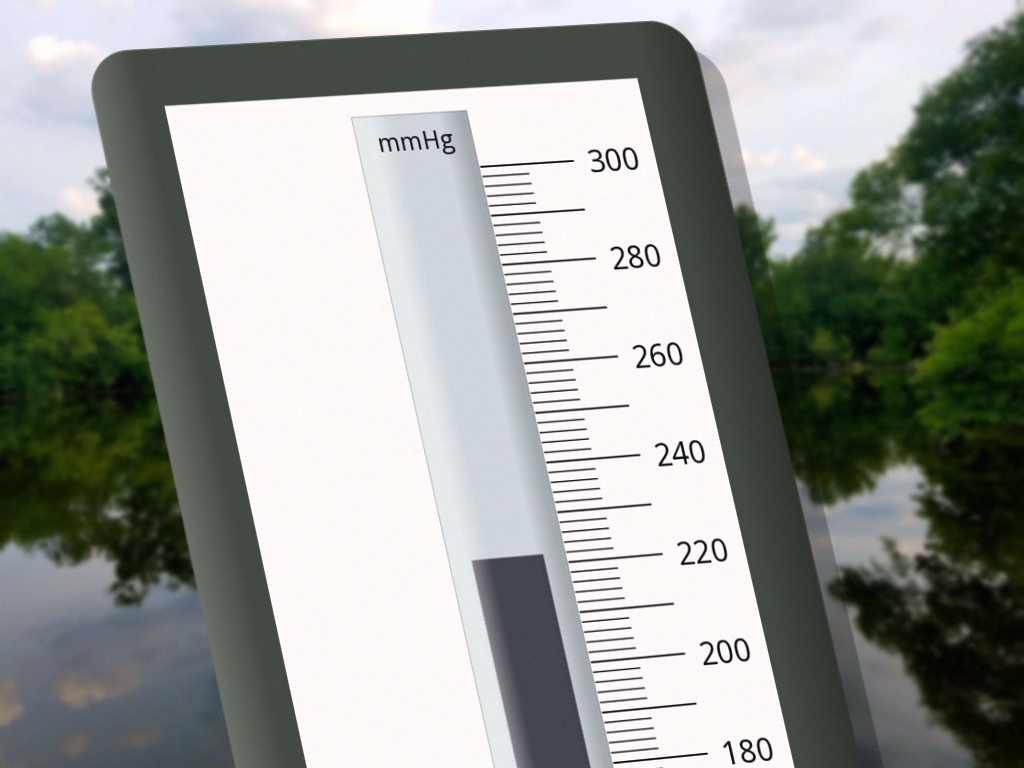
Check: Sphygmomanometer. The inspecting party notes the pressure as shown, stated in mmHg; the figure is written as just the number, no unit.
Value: 222
